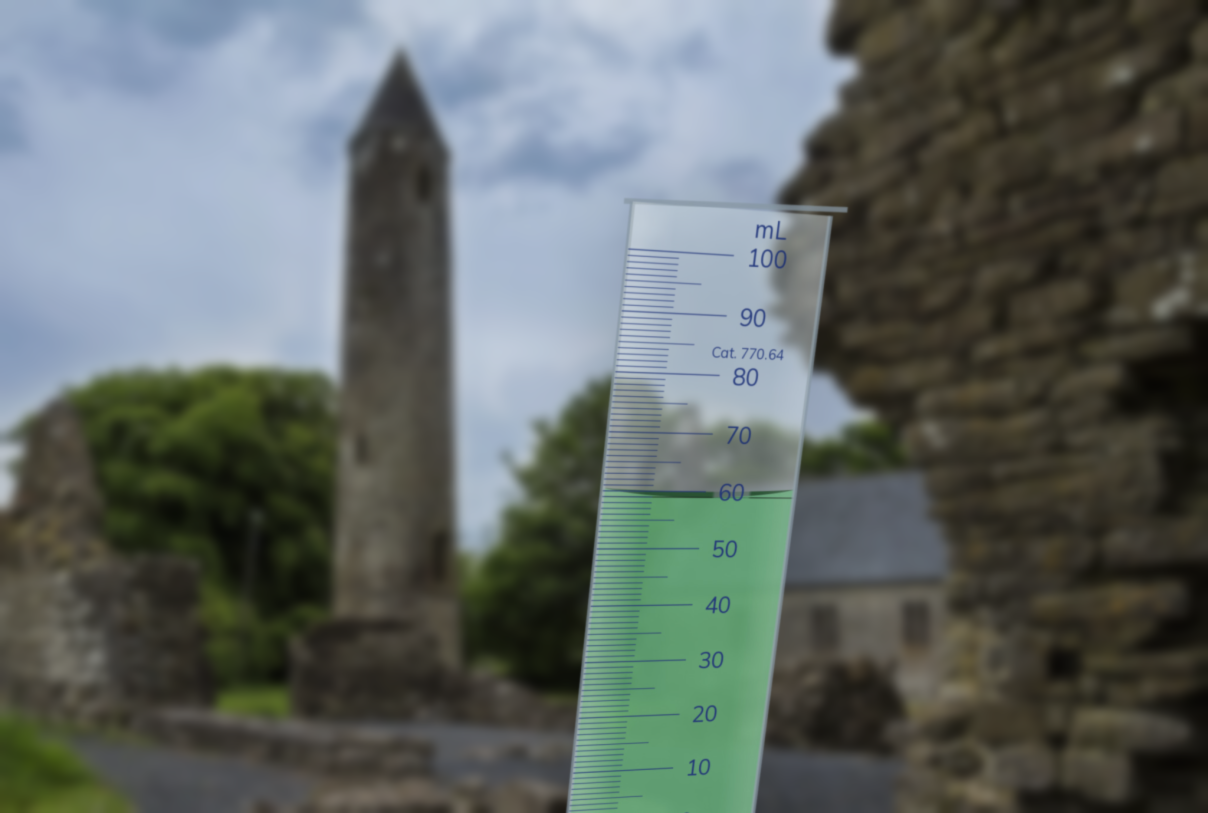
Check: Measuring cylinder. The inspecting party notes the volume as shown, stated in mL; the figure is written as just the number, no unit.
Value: 59
